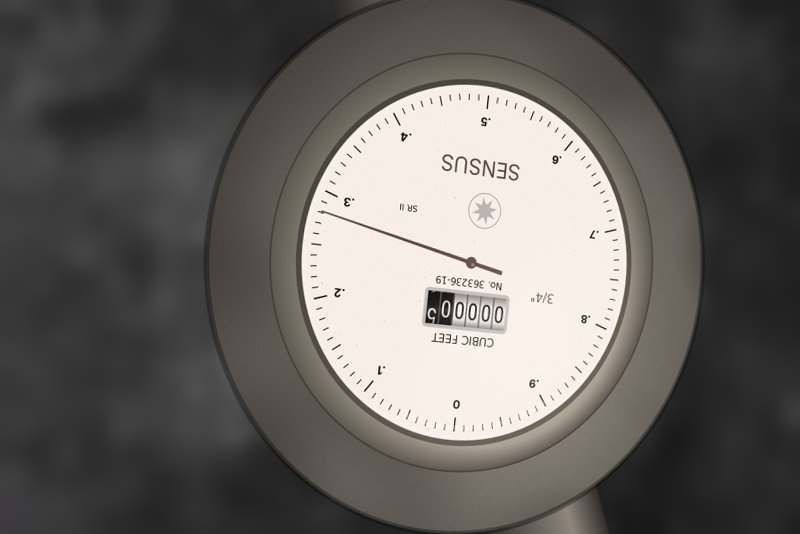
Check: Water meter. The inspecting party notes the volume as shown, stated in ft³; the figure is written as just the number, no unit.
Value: 5.28
